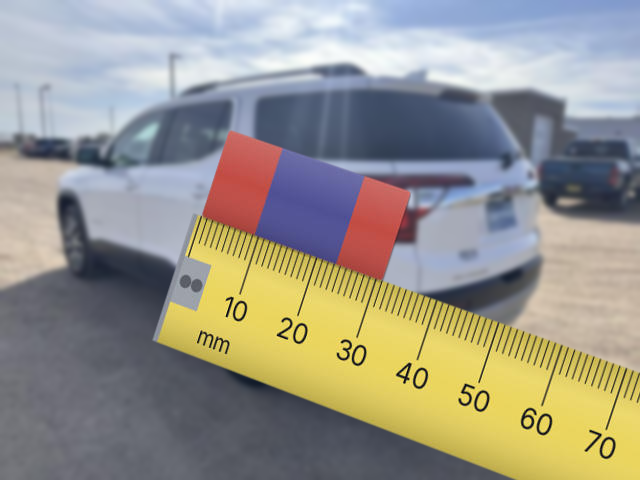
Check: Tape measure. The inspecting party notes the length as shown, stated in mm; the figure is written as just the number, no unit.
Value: 31
